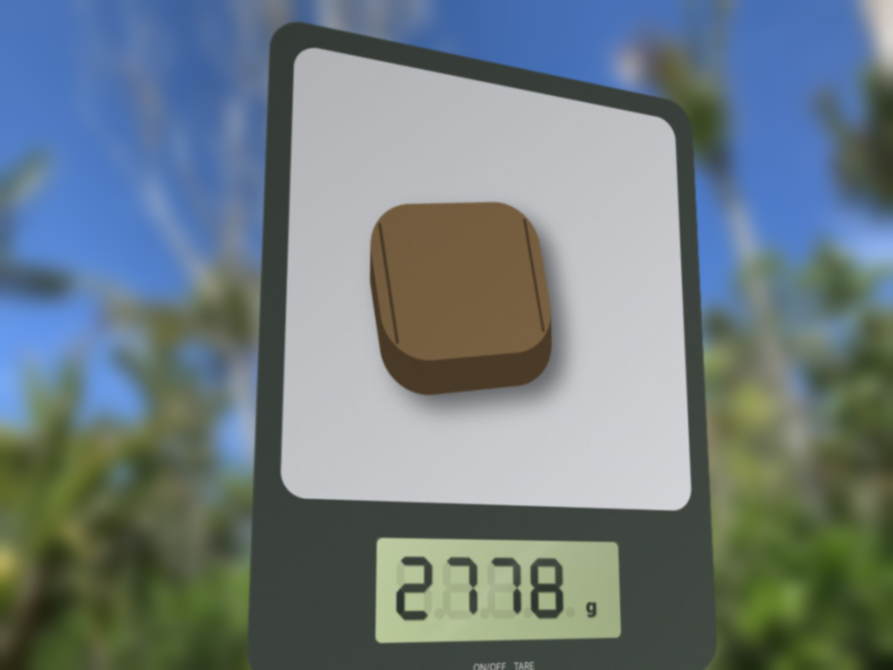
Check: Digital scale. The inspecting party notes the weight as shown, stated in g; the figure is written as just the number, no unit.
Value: 2778
